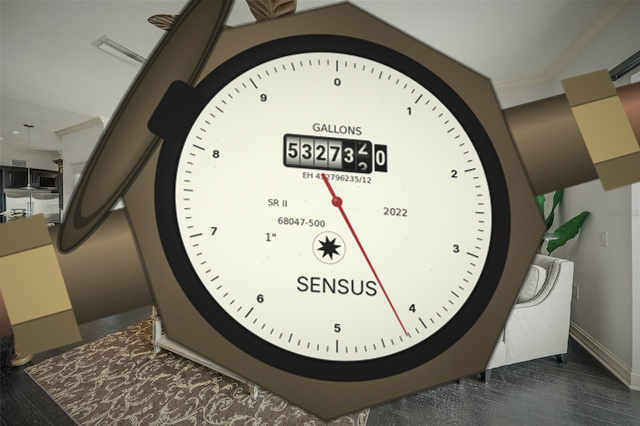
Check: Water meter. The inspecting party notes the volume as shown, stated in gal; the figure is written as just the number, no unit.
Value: 5327324.2
